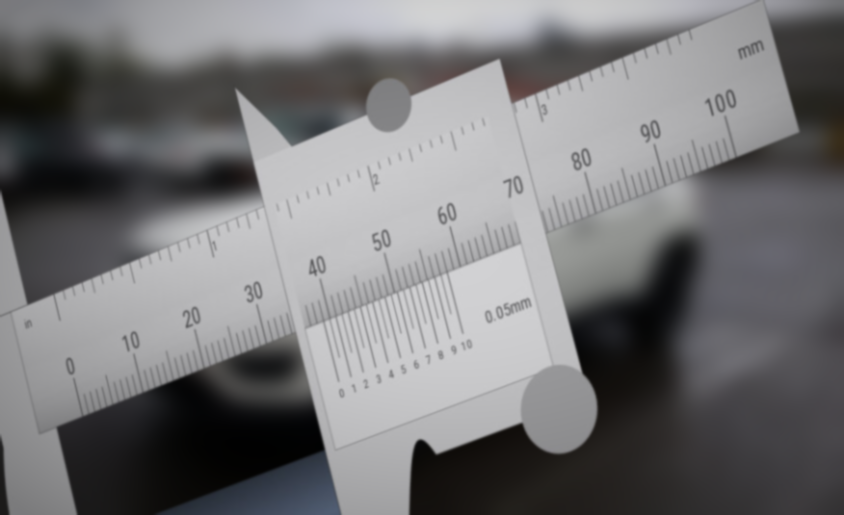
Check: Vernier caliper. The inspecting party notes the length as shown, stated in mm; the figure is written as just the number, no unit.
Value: 39.0
